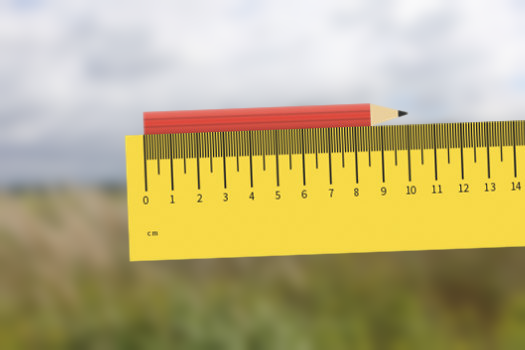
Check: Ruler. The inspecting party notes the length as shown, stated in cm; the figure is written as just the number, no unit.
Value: 10
